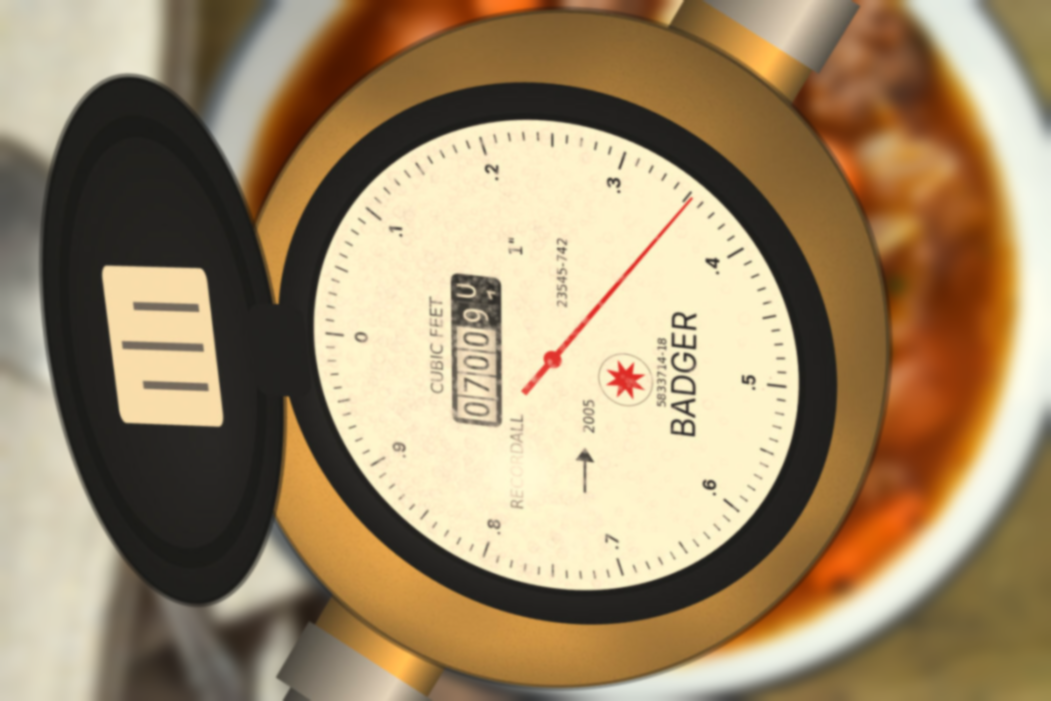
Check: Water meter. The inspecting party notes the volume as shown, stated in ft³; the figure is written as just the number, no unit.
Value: 70090.35
